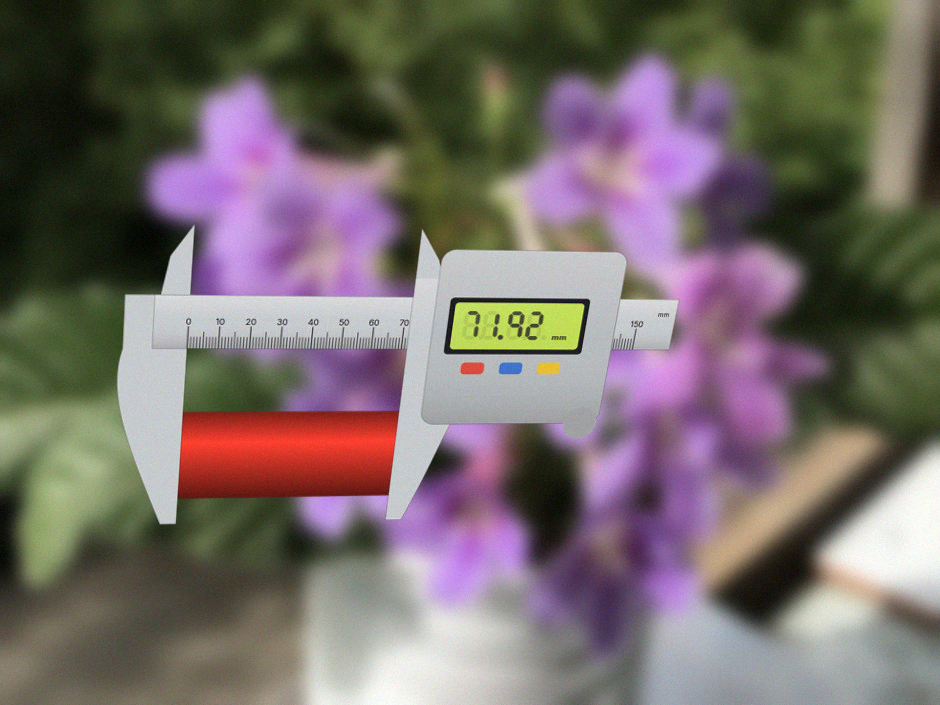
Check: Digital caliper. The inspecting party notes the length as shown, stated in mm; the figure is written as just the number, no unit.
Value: 71.92
